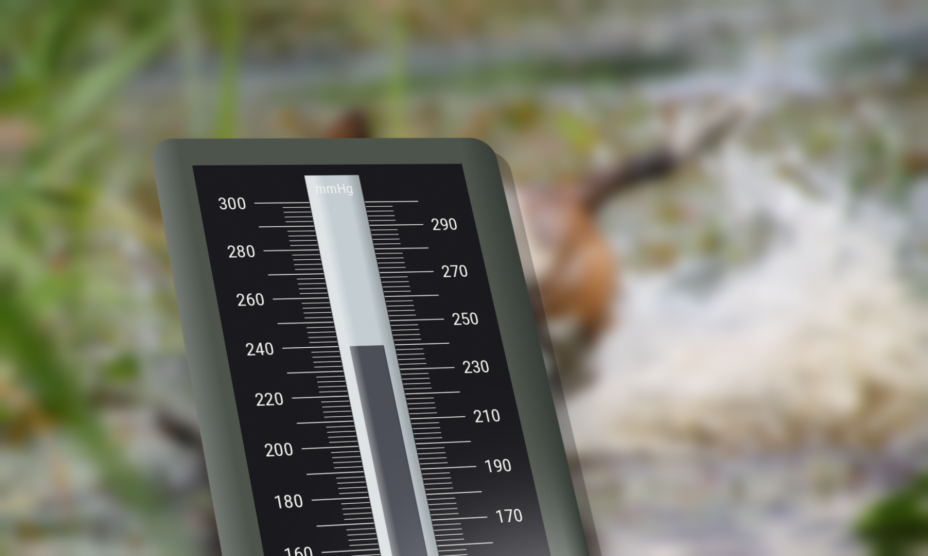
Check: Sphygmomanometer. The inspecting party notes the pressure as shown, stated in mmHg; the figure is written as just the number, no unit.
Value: 240
